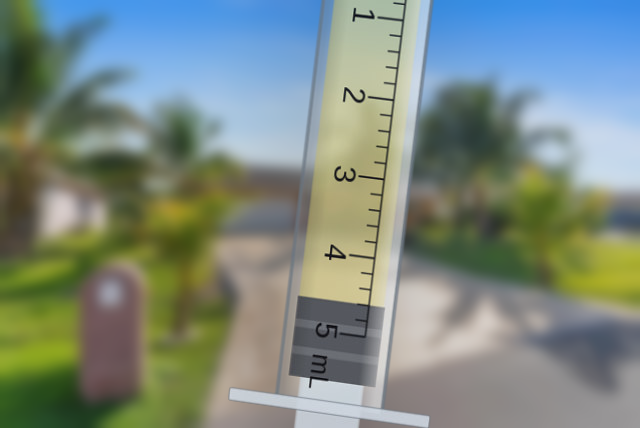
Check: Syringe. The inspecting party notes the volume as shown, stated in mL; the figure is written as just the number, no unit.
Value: 4.6
